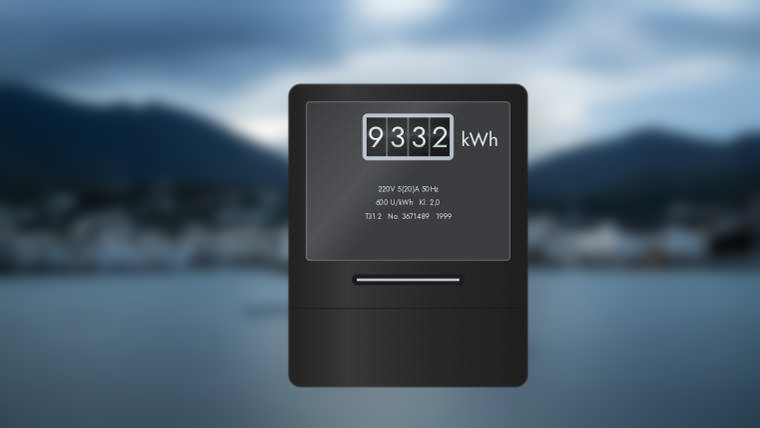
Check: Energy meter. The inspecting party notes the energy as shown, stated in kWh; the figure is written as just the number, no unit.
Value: 9332
